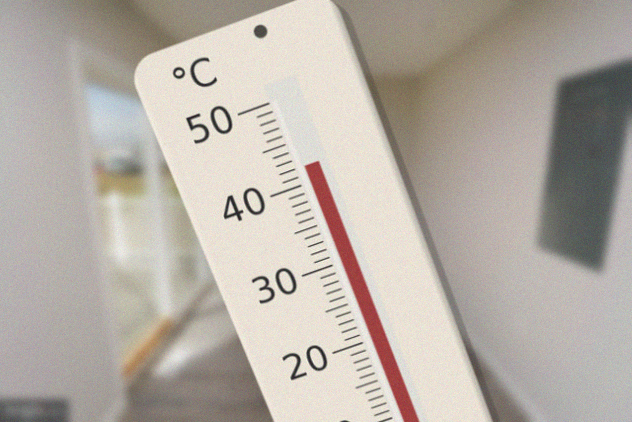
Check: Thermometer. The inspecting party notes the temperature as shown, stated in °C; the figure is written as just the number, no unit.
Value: 42
